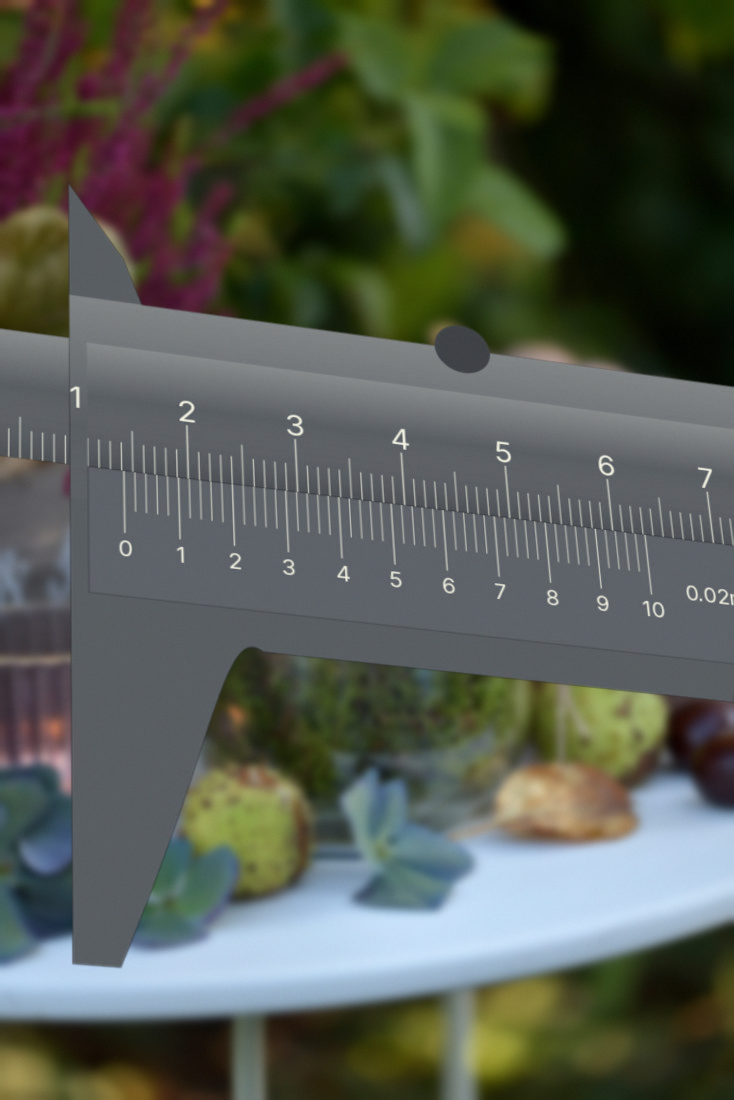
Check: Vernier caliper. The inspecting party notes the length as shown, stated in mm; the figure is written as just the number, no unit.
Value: 14.2
